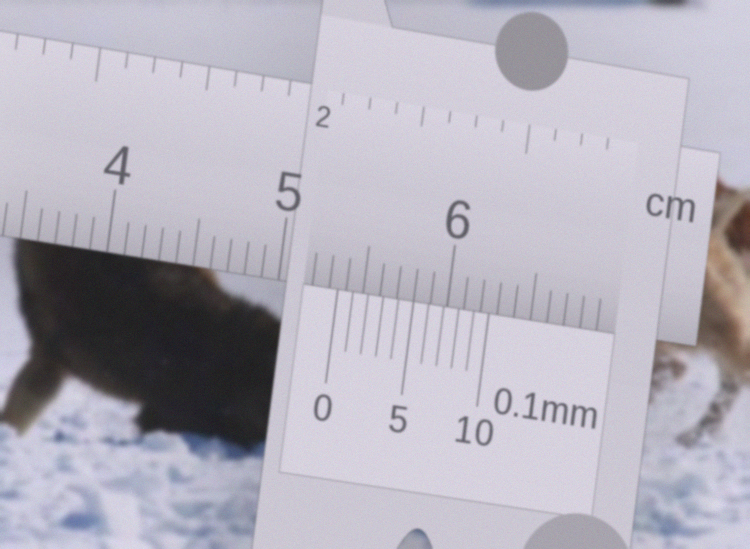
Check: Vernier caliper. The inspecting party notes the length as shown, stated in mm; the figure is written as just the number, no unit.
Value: 53.5
